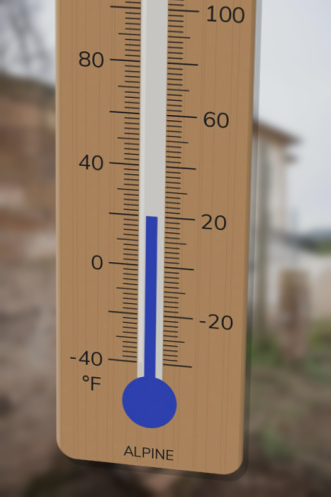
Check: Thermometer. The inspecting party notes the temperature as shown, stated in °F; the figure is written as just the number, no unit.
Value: 20
